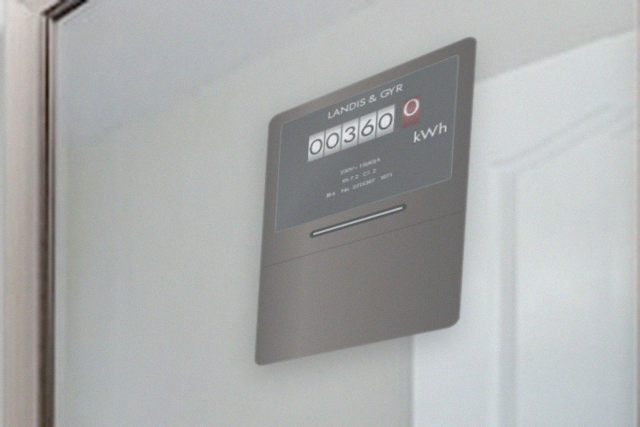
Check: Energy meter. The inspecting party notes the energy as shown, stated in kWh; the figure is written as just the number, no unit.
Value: 360.0
